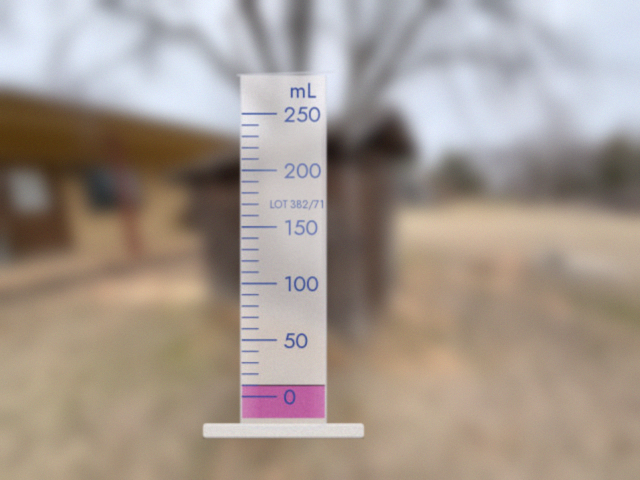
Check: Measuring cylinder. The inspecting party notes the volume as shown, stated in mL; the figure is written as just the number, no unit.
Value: 10
